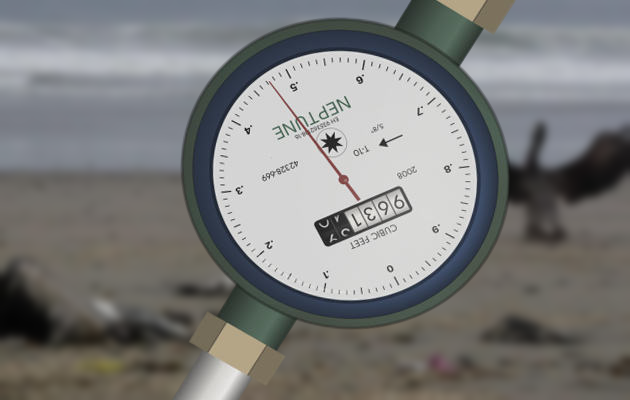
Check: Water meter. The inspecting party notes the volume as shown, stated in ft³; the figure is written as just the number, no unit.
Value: 963139.47
